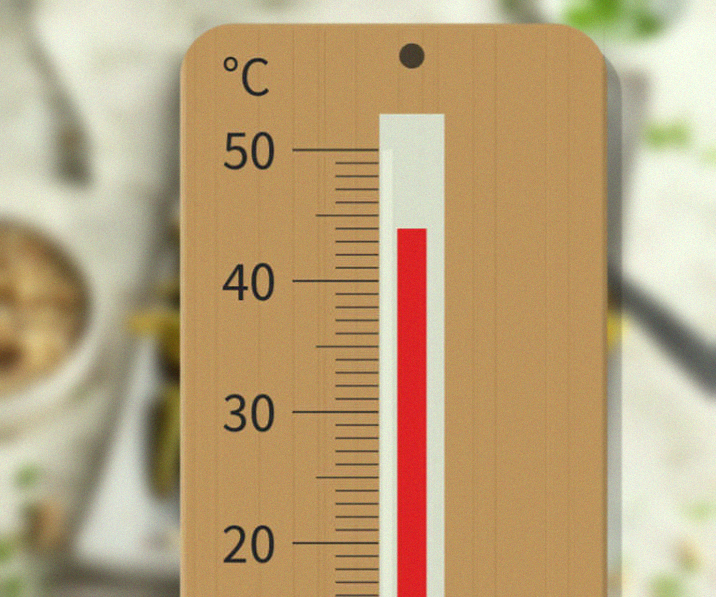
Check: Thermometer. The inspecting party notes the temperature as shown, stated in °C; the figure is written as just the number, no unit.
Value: 44
